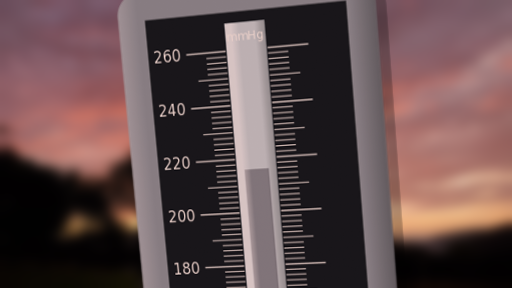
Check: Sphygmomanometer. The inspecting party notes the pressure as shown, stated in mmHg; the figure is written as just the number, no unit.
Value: 216
